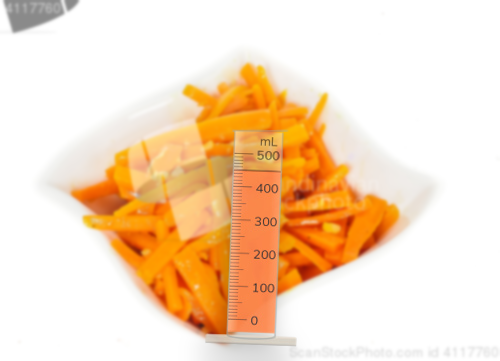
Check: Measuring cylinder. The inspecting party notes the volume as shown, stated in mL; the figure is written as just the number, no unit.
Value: 450
